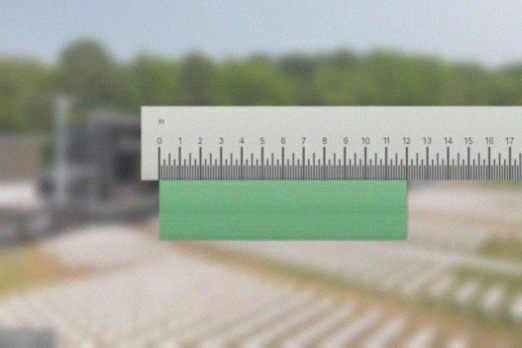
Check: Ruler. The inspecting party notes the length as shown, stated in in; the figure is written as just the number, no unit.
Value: 12
